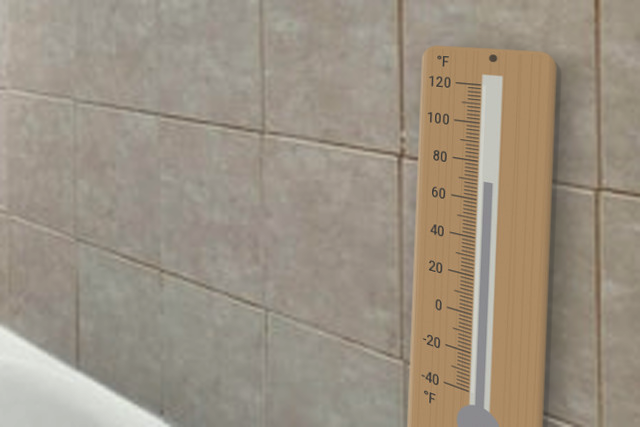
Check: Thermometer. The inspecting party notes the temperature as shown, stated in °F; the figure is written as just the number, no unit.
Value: 70
